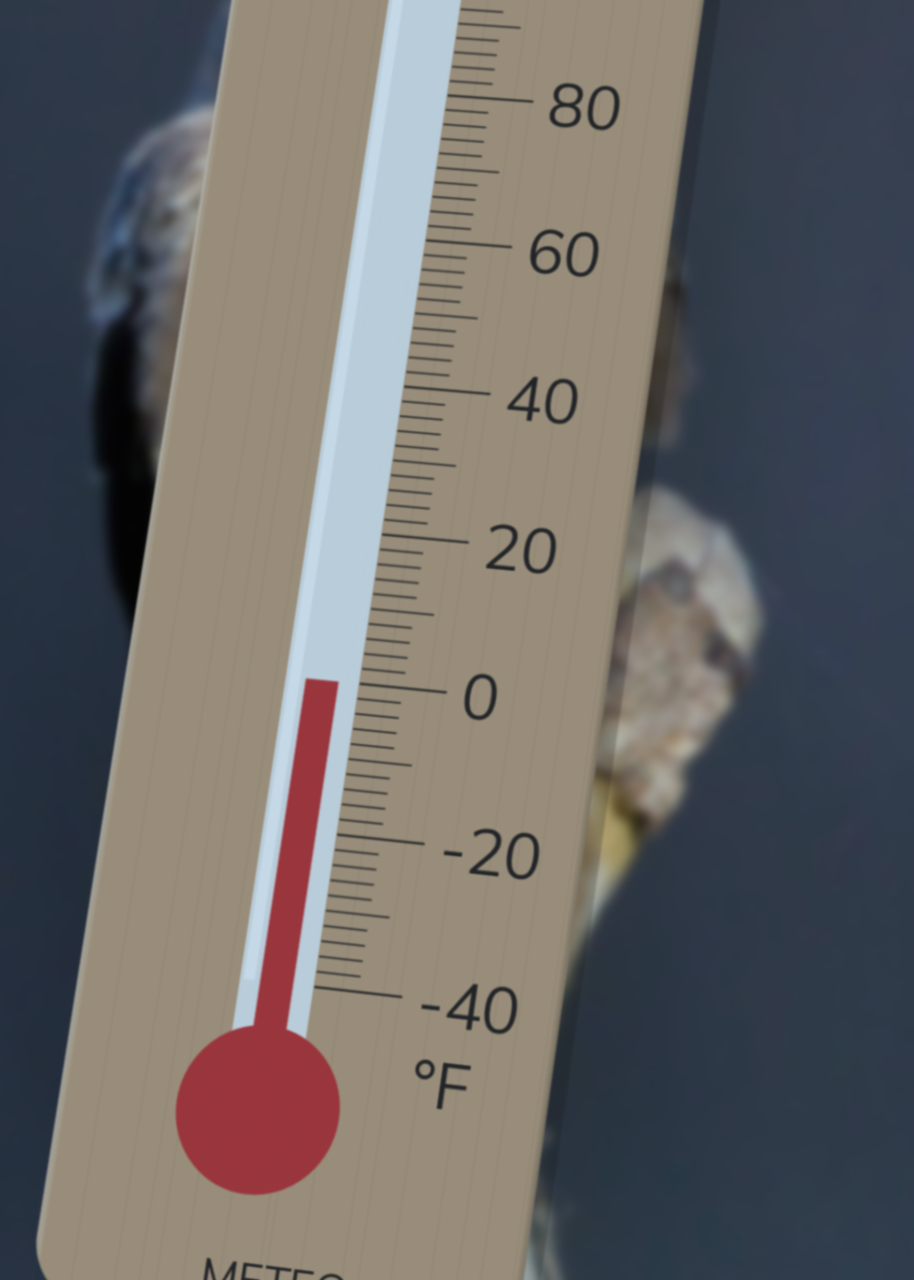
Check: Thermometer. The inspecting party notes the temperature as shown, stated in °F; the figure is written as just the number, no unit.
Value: 0
